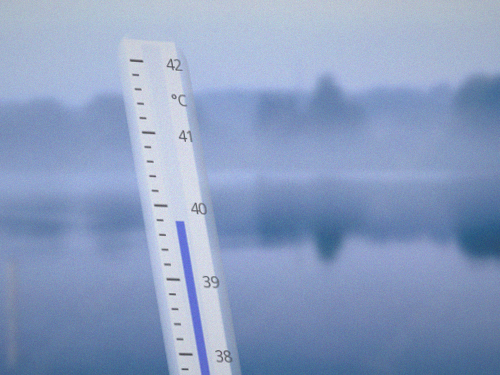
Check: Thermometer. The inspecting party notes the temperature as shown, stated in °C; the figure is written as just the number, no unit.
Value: 39.8
